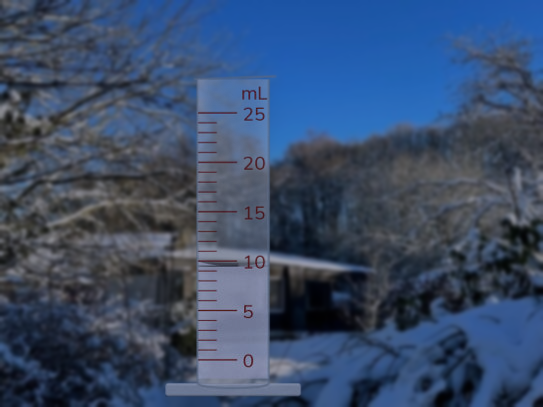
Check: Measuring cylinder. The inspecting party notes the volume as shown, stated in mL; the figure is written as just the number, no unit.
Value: 9.5
